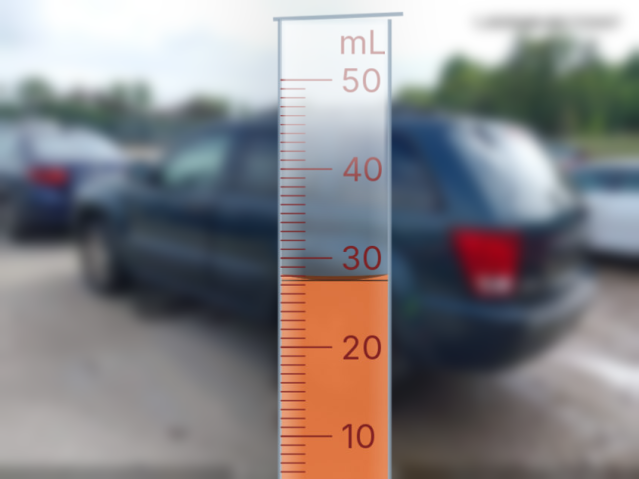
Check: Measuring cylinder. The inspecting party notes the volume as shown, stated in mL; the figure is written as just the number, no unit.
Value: 27.5
